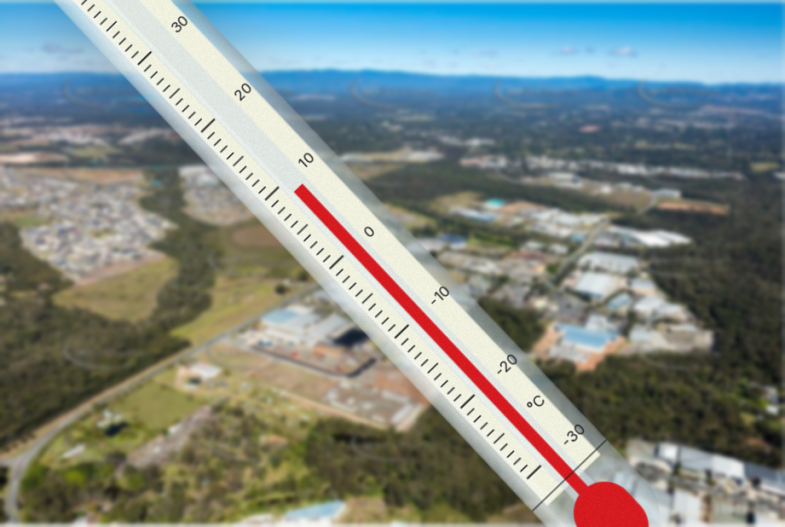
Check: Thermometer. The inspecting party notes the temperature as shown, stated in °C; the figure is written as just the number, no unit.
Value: 8.5
